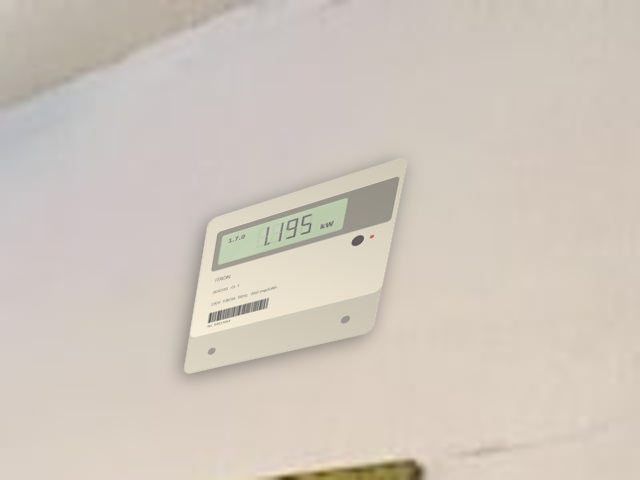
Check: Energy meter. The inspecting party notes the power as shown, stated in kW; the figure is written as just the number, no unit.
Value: 1.195
